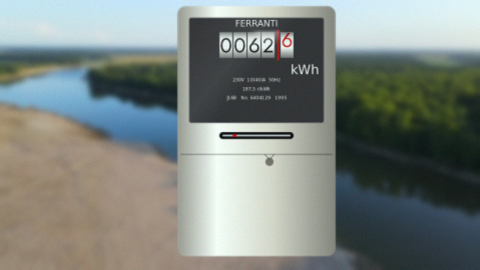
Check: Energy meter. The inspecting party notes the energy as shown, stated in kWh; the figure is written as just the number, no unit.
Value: 62.6
